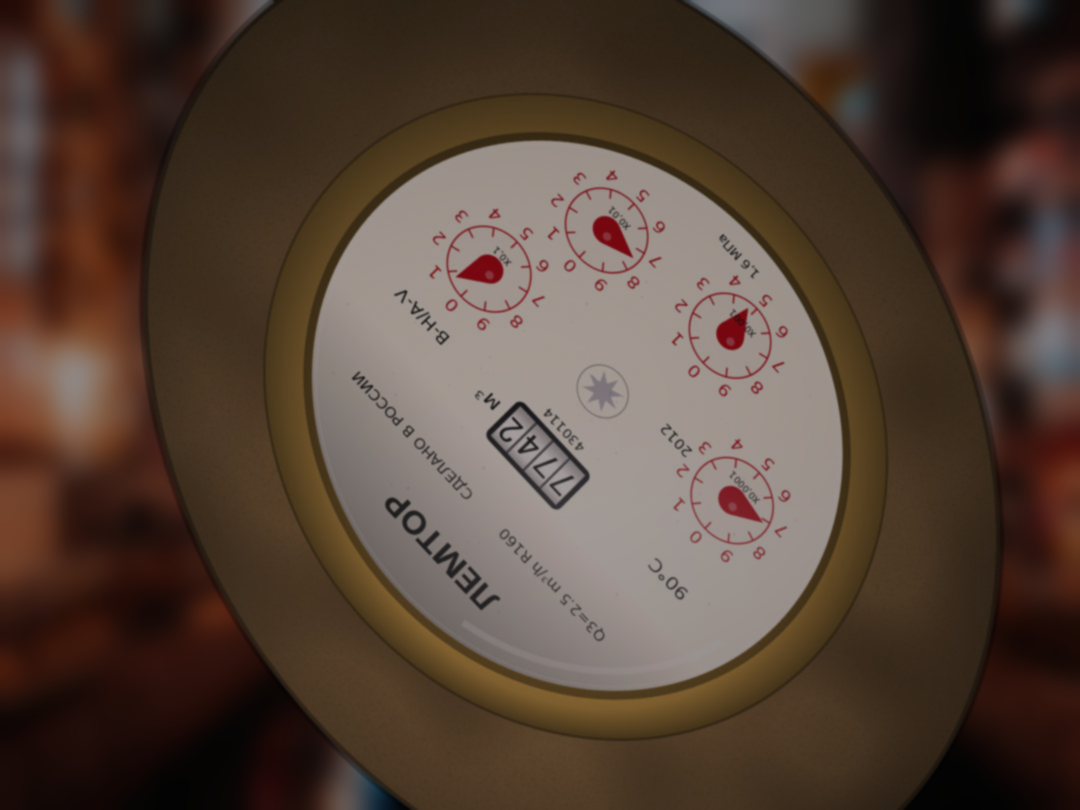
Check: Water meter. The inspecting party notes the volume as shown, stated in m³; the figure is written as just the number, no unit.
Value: 7742.0747
